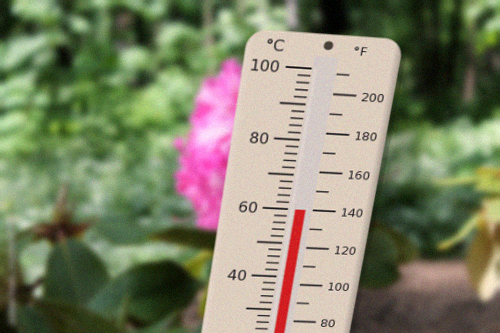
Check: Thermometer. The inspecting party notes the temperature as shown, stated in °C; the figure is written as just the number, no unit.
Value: 60
